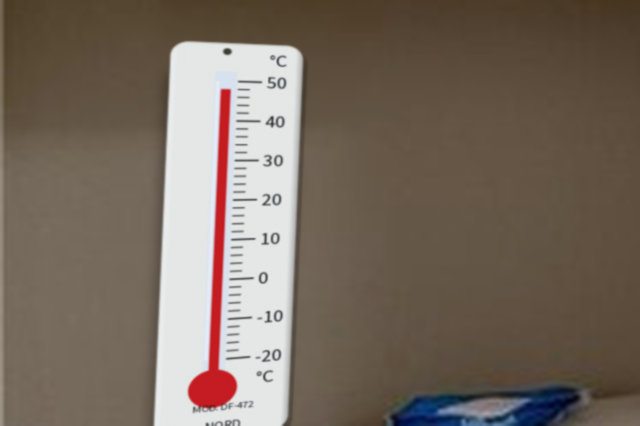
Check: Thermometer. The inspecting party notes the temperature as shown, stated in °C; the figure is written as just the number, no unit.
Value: 48
